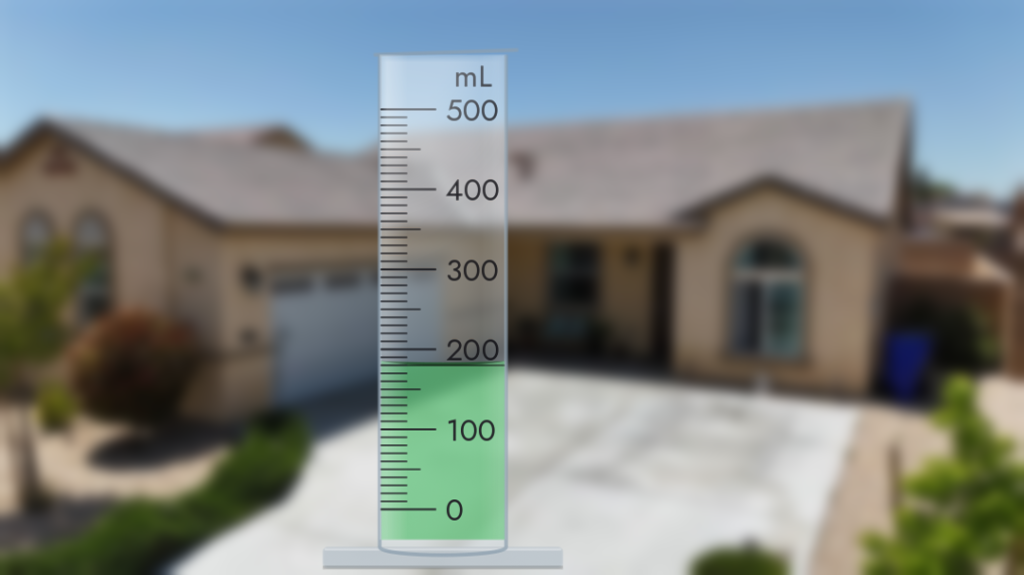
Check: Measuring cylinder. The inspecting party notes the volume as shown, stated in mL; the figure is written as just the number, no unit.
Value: 180
